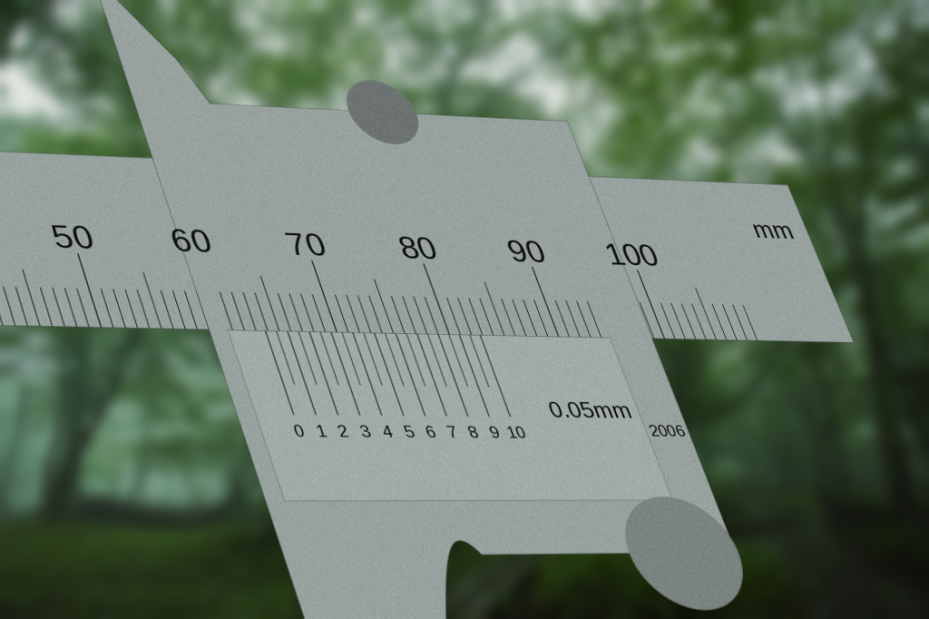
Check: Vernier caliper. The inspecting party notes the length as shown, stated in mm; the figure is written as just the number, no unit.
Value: 63.8
